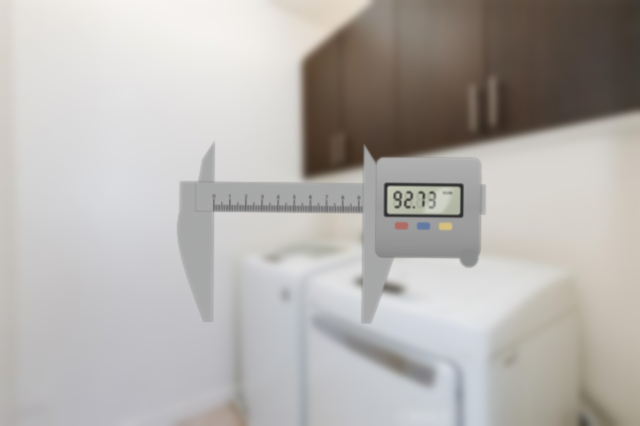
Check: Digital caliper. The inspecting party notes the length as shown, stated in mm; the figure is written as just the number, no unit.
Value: 92.73
